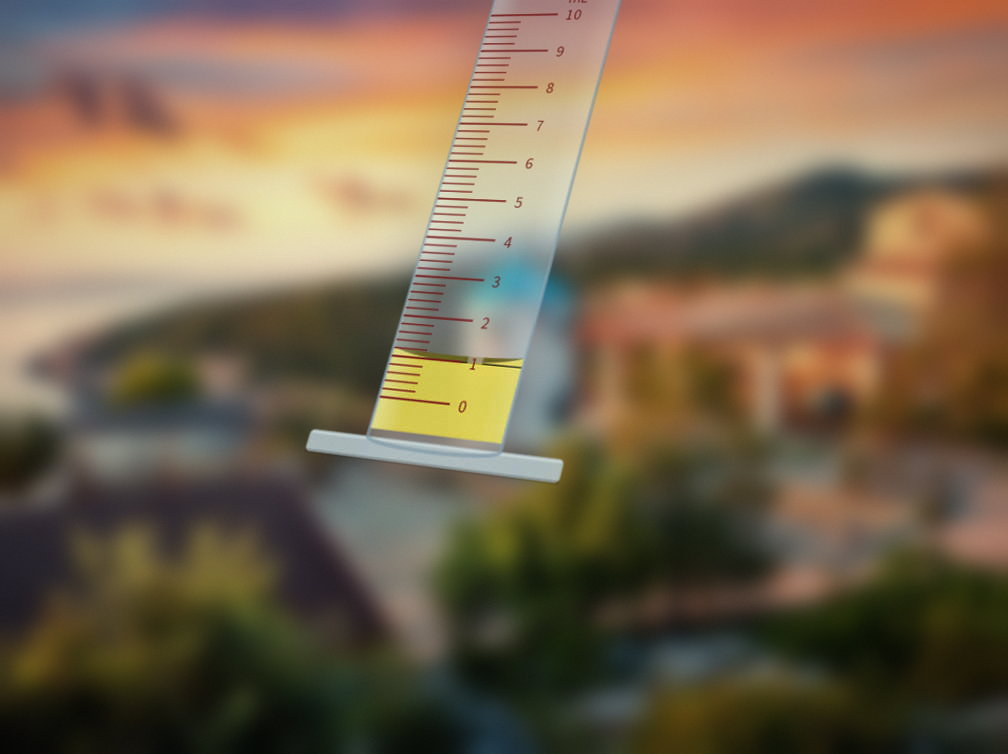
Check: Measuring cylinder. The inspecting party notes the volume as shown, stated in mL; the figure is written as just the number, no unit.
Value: 1
